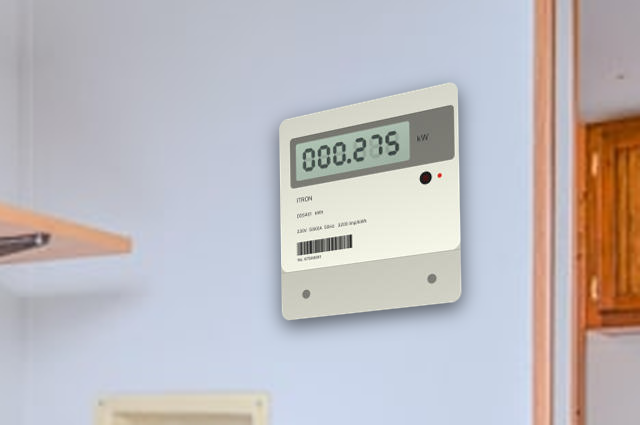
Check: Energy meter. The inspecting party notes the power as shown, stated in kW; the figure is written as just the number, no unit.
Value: 0.275
